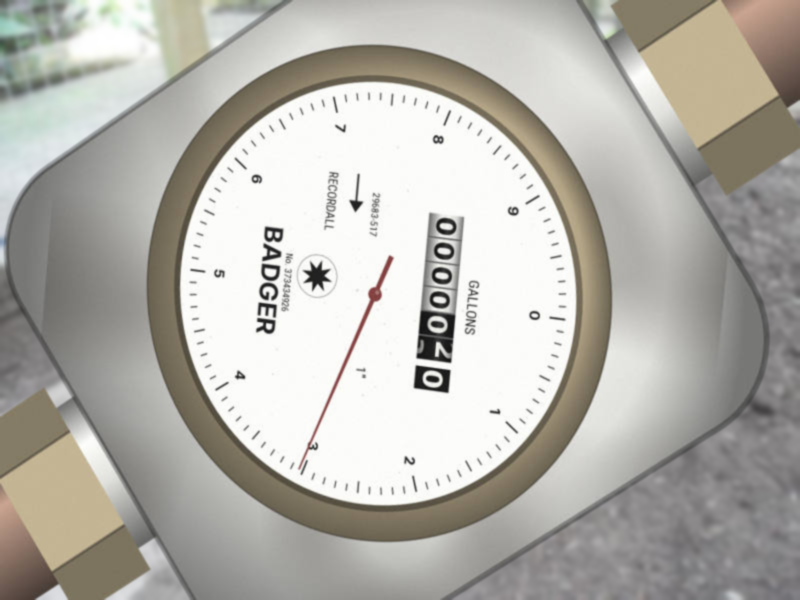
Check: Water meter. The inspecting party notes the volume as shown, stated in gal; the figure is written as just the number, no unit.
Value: 23.0
